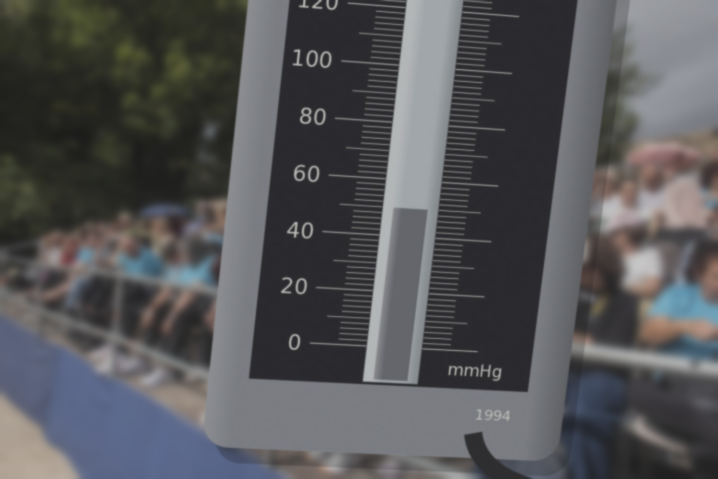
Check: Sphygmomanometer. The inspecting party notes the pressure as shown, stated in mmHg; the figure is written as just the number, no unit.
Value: 50
